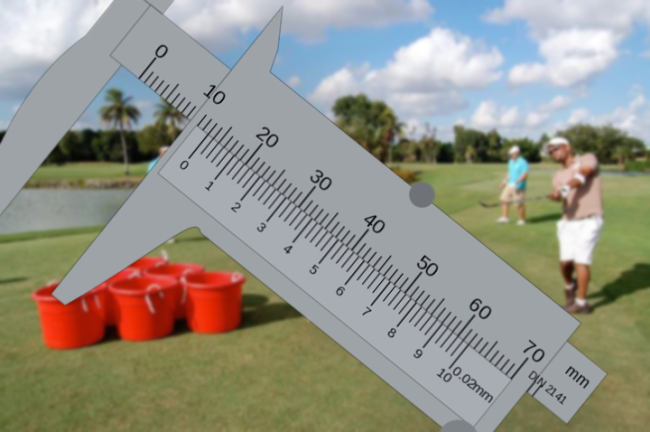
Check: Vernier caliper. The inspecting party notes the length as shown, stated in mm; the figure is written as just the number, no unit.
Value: 13.0
